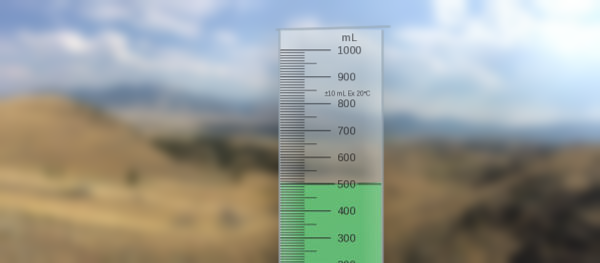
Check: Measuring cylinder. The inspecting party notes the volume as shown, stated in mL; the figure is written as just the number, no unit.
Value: 500
